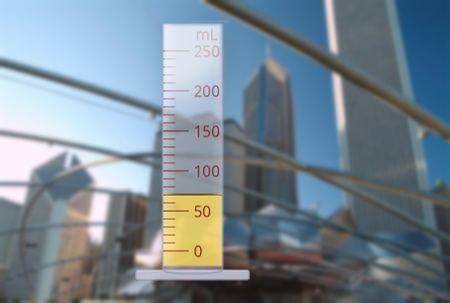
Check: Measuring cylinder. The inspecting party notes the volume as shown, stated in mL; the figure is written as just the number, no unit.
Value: 70
